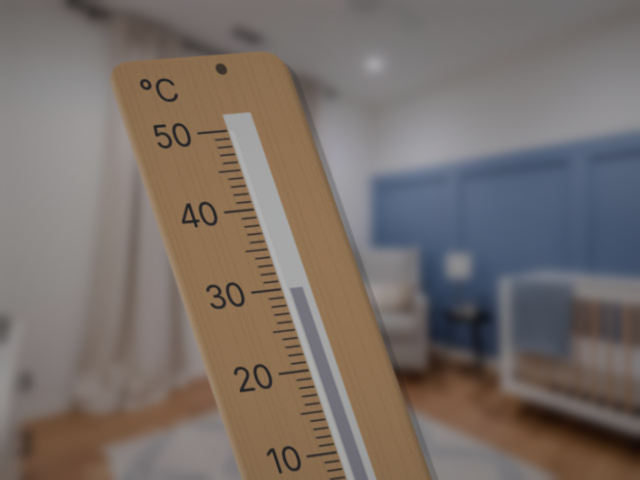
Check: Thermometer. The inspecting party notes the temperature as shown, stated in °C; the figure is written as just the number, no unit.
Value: 30
